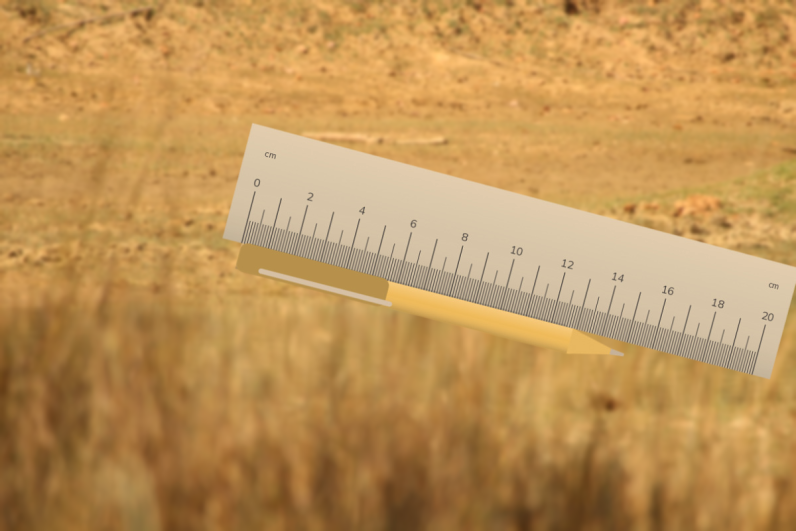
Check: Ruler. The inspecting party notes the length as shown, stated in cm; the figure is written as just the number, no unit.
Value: 15
